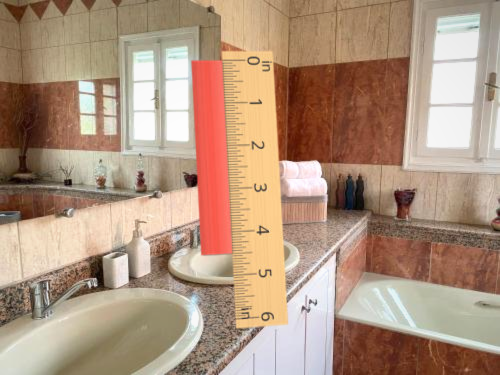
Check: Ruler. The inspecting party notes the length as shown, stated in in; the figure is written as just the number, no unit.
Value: 4.5
